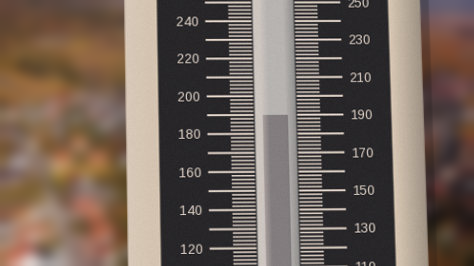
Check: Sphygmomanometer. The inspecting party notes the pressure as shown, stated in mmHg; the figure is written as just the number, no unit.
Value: 190
